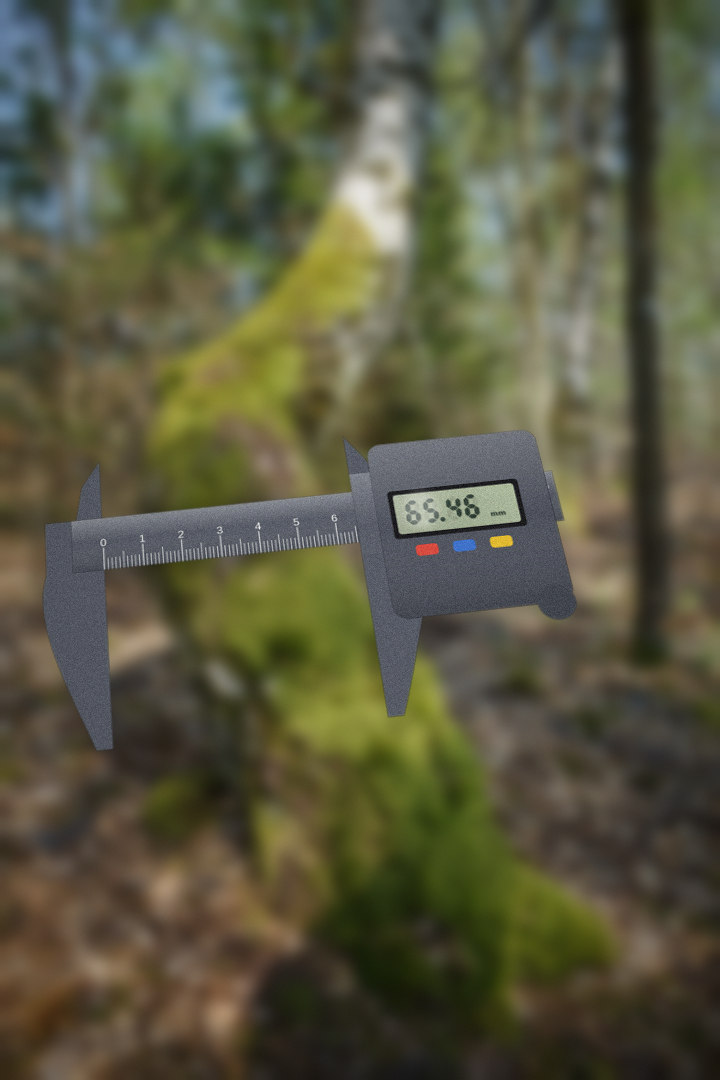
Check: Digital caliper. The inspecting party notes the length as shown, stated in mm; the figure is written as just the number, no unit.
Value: 65.46
